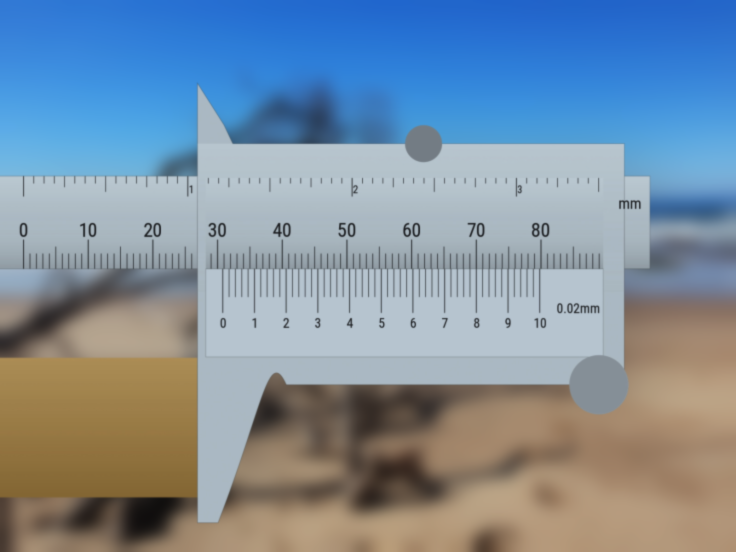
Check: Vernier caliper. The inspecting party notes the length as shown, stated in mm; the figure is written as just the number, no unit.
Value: 30.8
